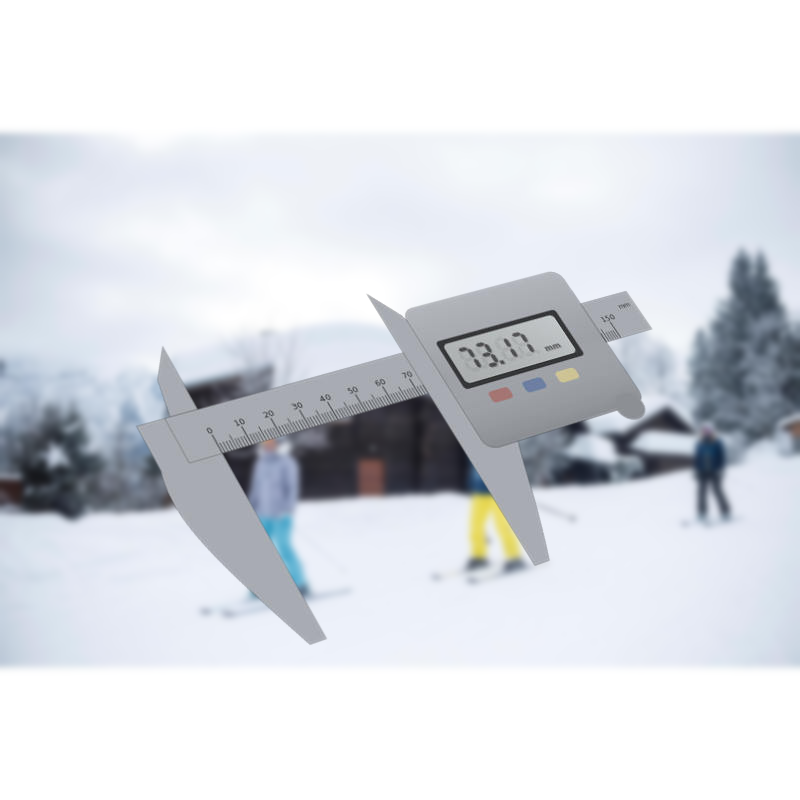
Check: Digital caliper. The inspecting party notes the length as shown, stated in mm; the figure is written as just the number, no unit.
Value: 73.17
